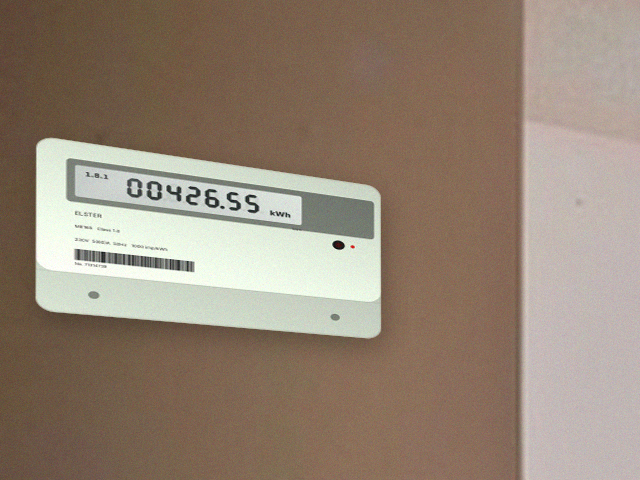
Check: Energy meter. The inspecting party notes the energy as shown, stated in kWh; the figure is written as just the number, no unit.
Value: 426.55
